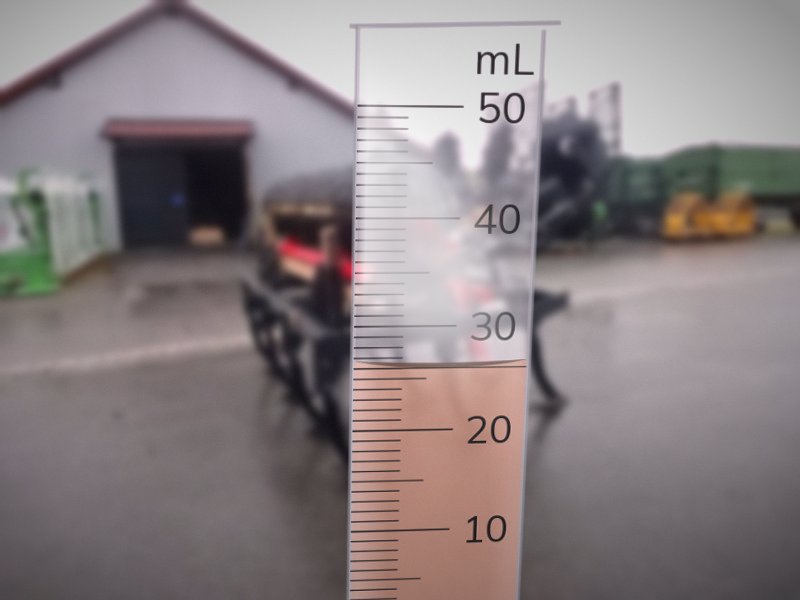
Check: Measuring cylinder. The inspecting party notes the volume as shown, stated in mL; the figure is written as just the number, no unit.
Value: 26
